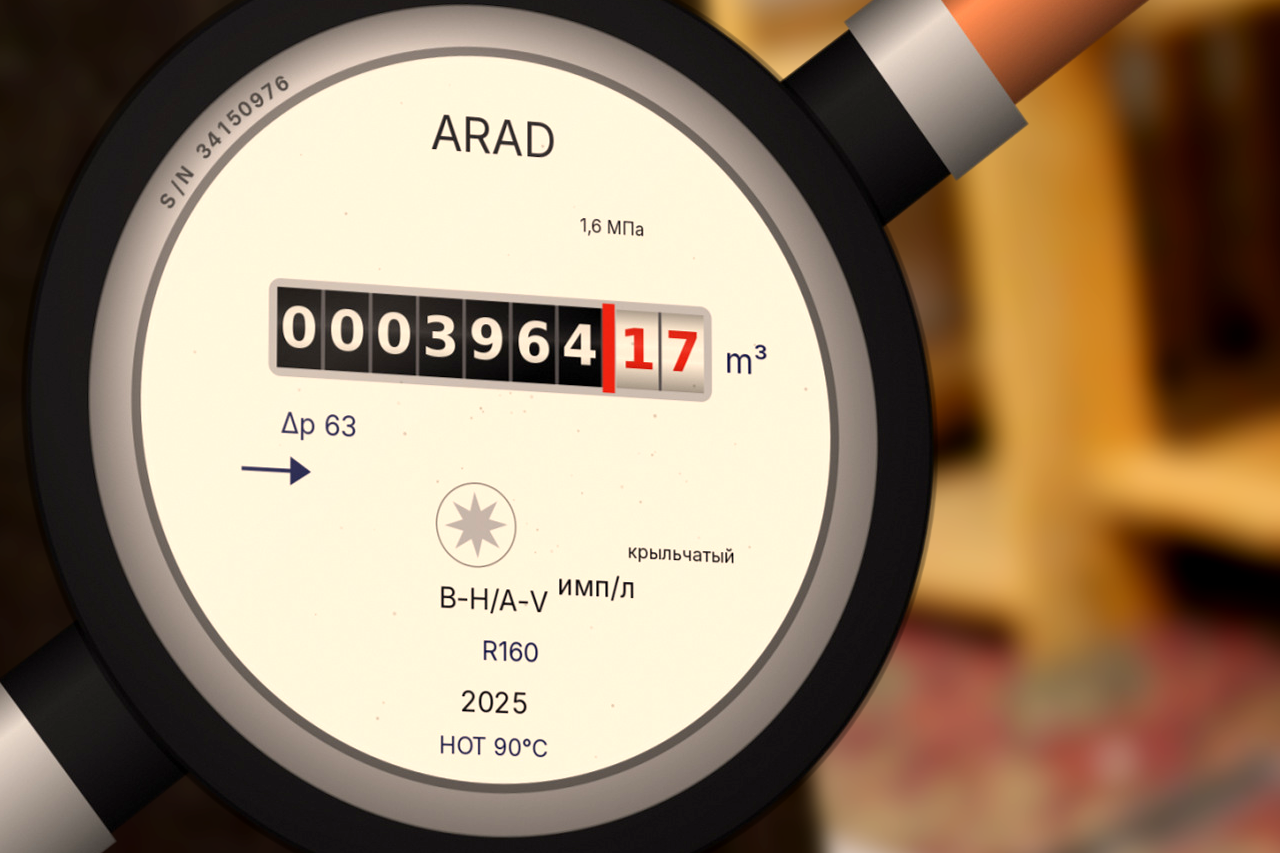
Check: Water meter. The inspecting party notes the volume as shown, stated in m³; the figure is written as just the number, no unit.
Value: 3964.17
